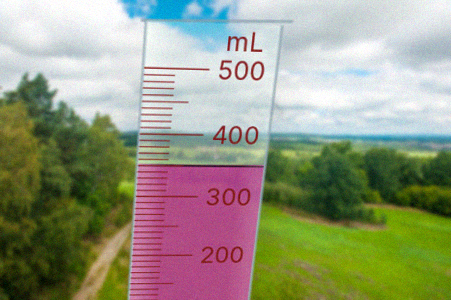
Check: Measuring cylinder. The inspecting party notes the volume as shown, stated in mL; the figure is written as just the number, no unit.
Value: 350
